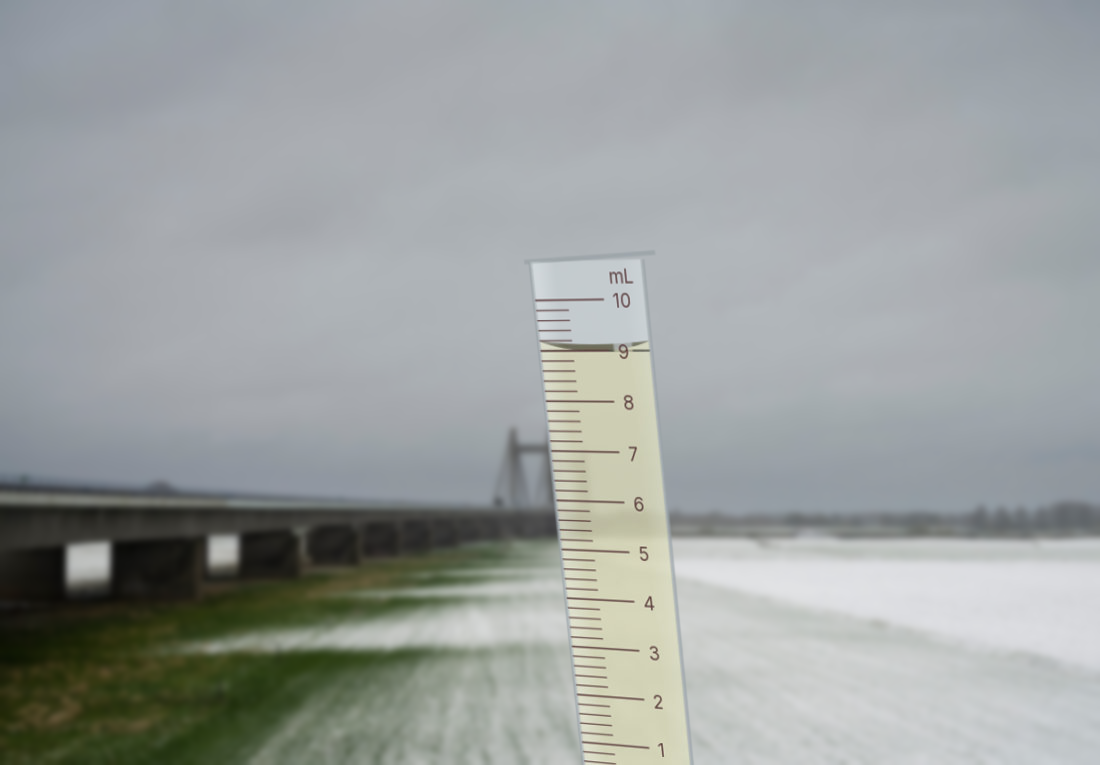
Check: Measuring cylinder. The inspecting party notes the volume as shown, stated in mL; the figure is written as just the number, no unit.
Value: 9
